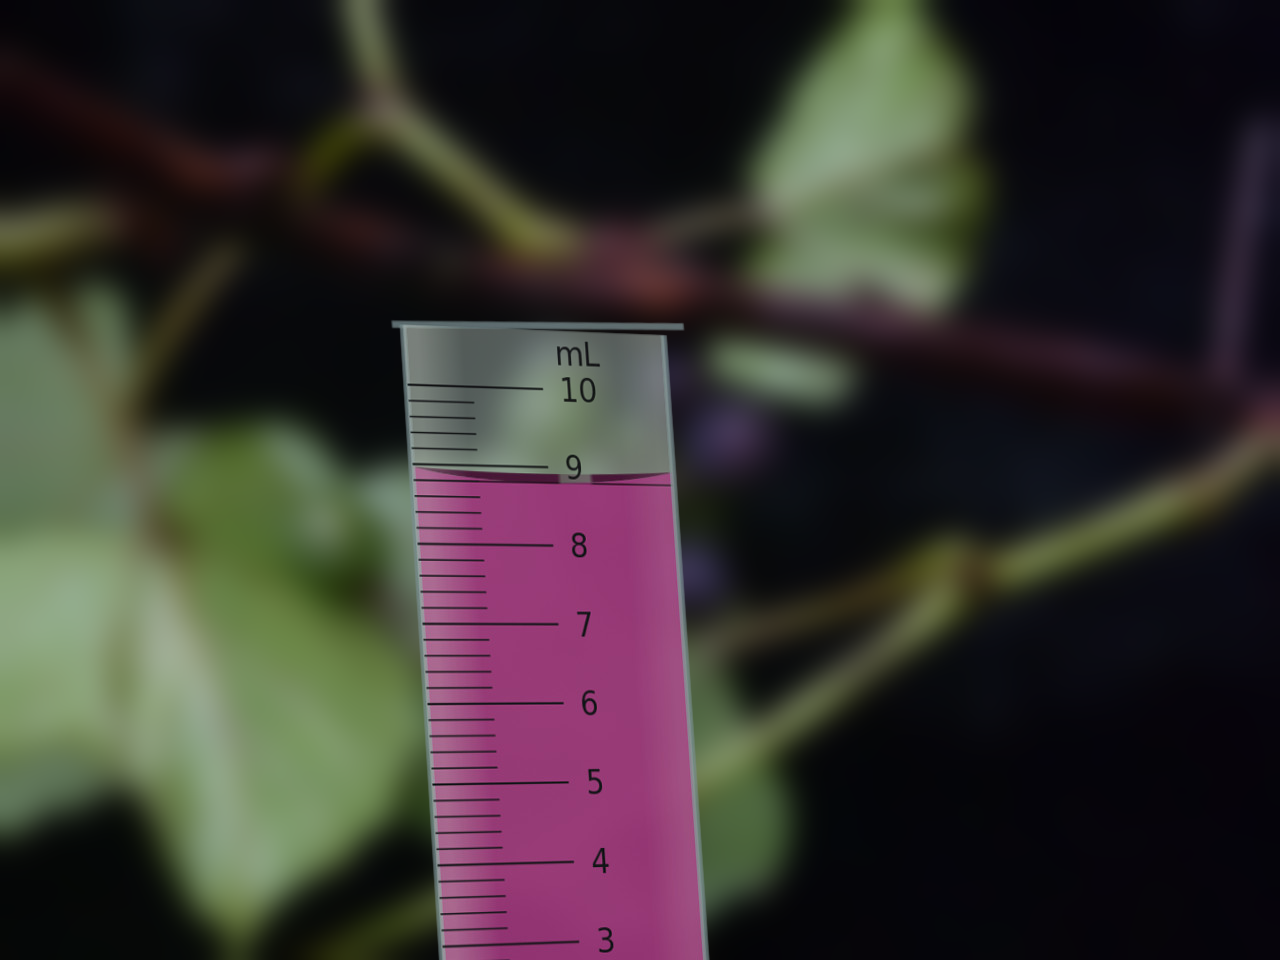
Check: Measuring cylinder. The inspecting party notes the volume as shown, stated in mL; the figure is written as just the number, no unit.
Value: 8.8
